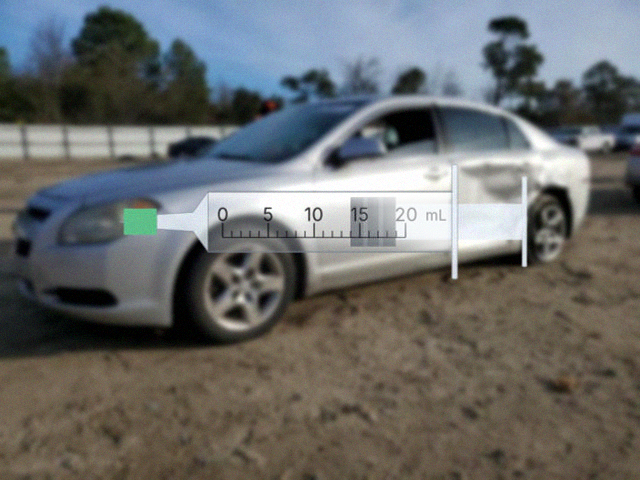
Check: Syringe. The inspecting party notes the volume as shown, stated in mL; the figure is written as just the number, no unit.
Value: 14
